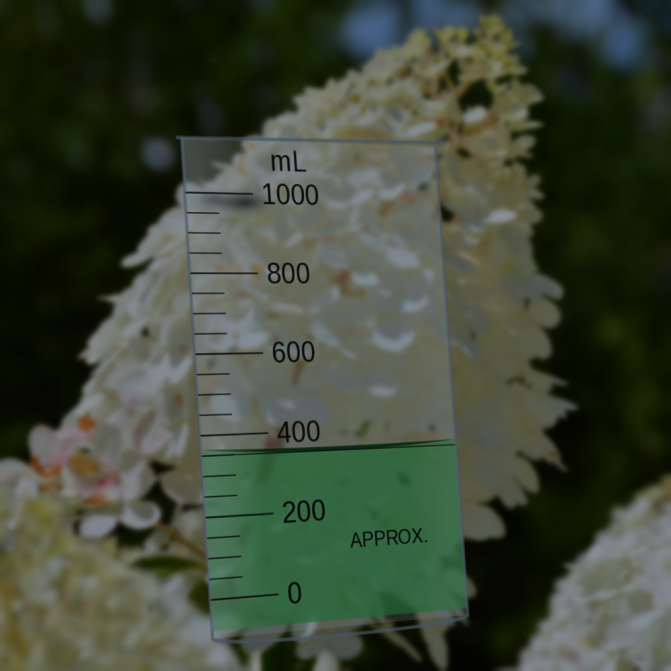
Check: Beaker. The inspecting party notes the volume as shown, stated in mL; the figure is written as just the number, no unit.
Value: 350
